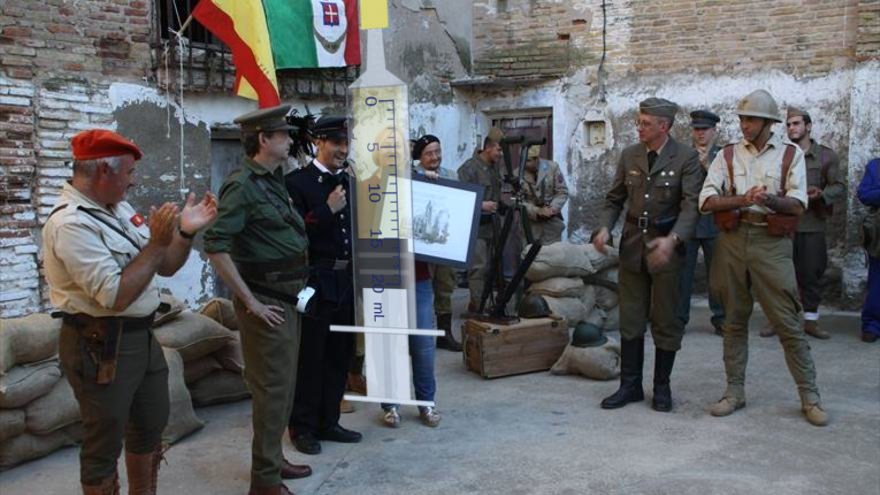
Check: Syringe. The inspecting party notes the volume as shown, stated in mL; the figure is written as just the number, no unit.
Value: 15
